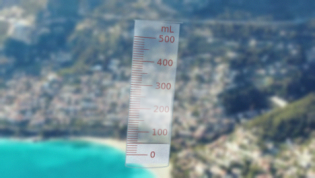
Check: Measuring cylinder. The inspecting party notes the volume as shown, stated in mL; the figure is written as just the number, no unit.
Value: 50
